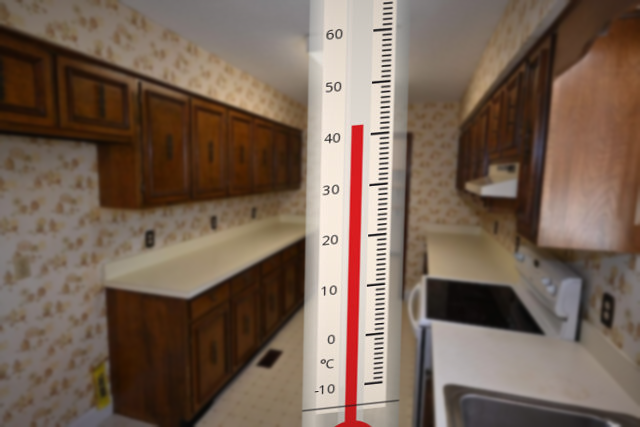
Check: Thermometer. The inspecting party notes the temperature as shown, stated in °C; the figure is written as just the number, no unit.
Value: 42
